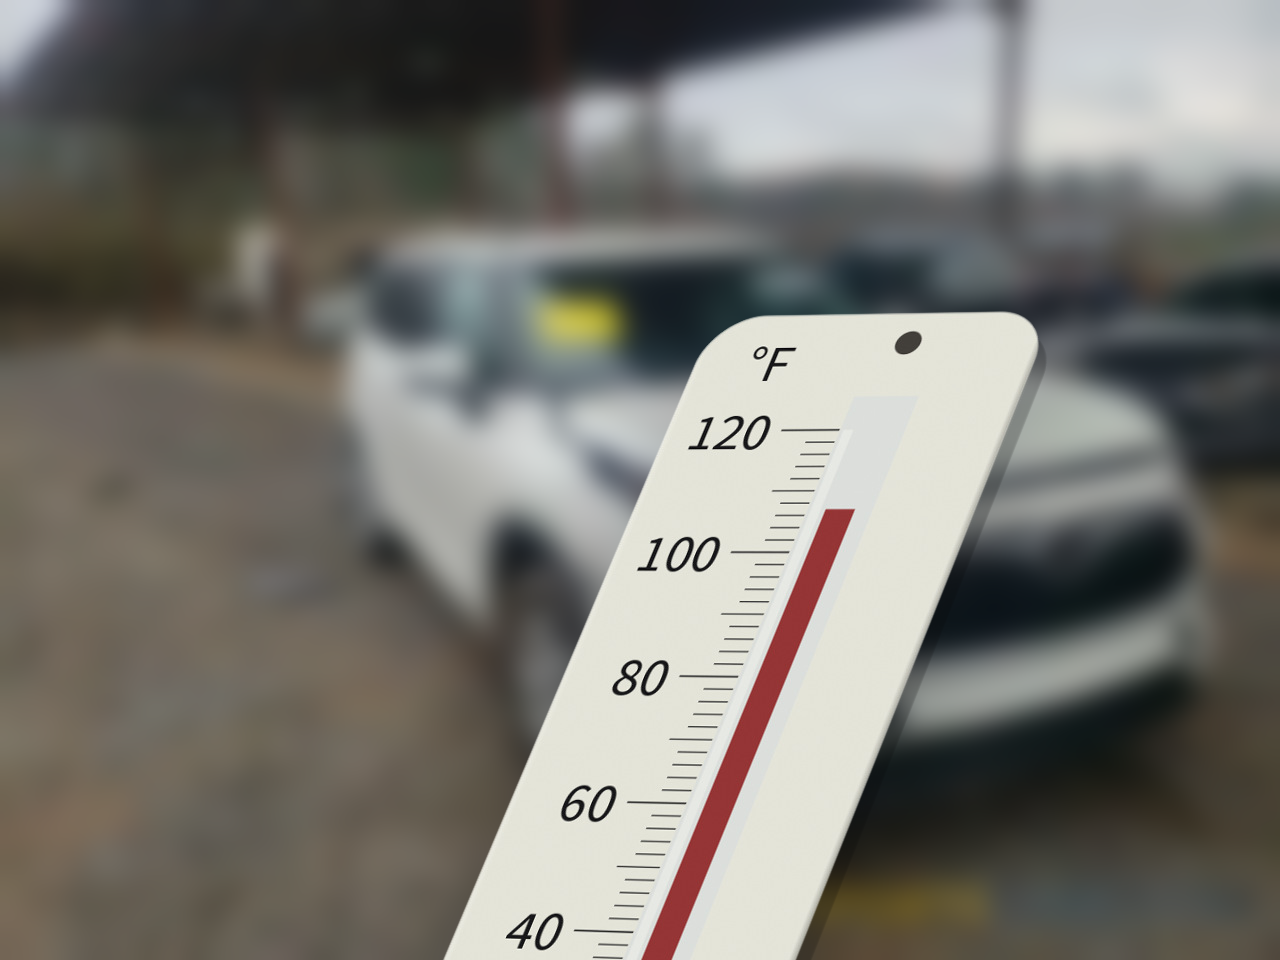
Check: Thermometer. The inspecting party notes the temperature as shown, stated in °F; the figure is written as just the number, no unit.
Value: 107
